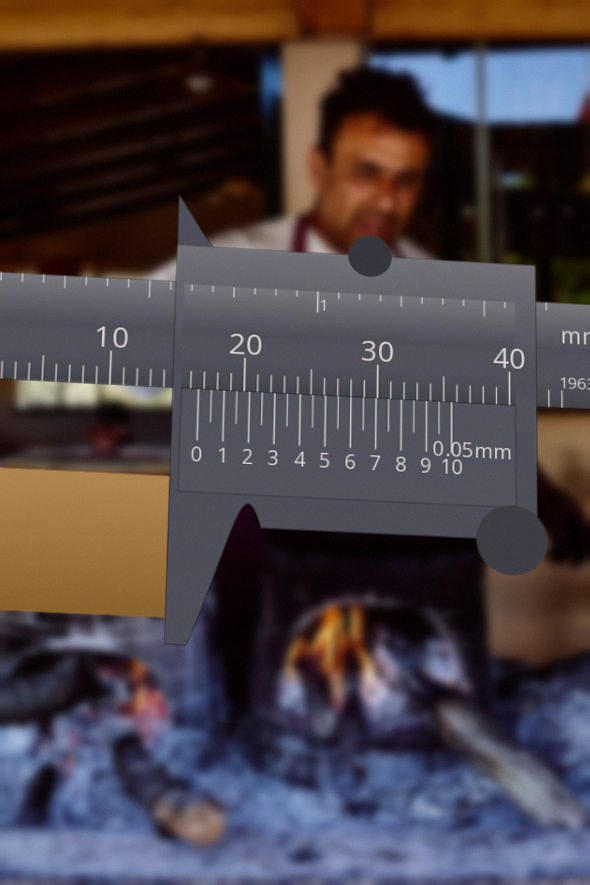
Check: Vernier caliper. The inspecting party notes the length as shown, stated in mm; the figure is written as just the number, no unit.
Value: 16.6
